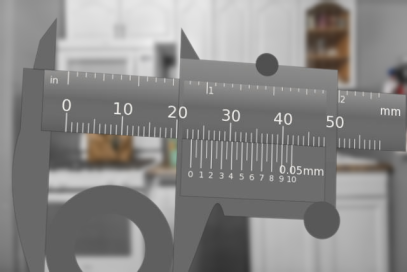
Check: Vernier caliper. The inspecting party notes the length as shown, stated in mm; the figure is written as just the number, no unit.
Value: 22.8
